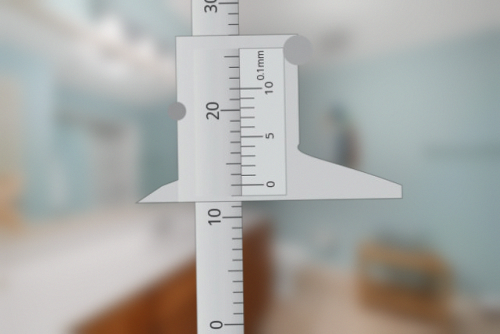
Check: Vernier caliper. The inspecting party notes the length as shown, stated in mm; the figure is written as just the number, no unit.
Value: 13.0
